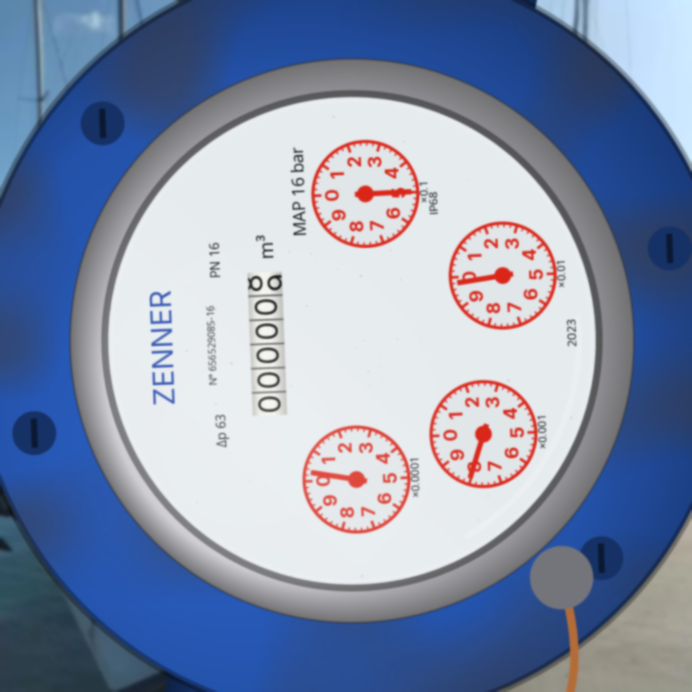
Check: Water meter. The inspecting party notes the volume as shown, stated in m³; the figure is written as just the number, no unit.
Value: 8.4980
